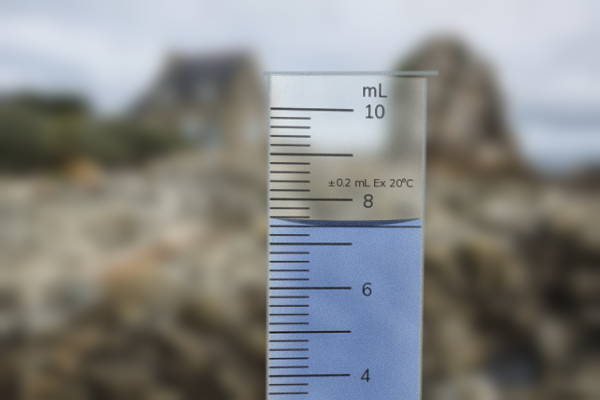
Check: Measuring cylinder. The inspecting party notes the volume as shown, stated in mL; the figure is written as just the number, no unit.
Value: 7.4
